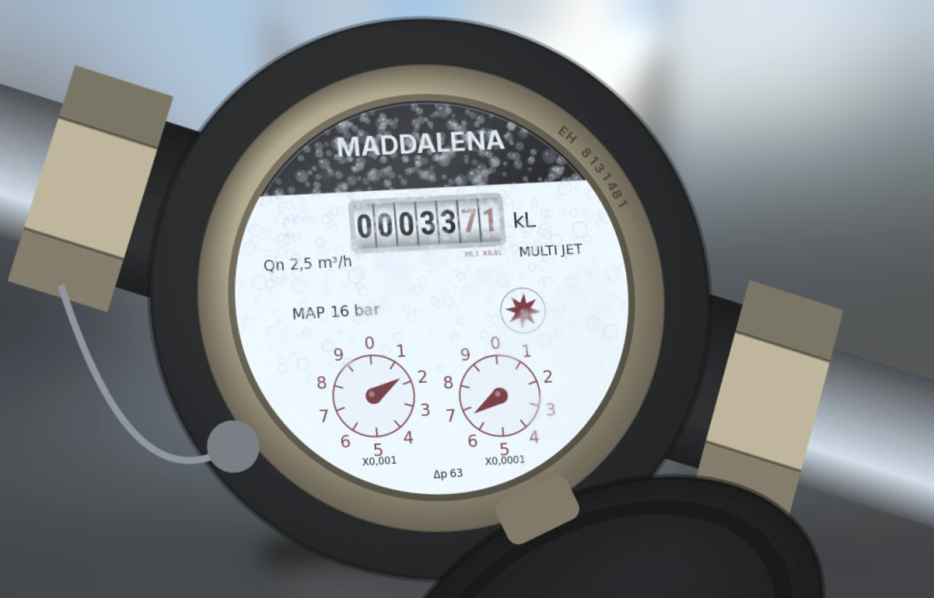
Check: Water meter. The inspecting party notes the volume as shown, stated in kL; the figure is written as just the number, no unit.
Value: 33.7116
